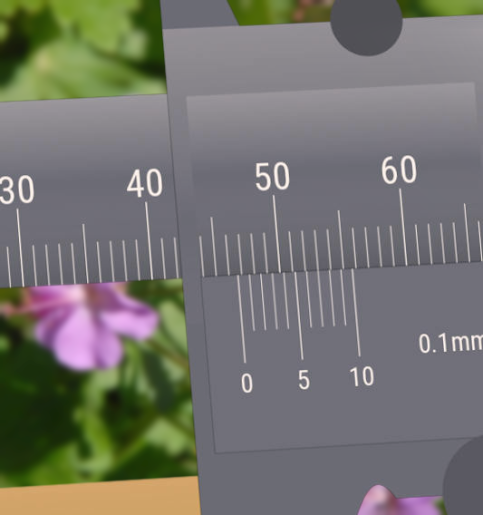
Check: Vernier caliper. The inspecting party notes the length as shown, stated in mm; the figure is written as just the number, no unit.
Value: 46.7
